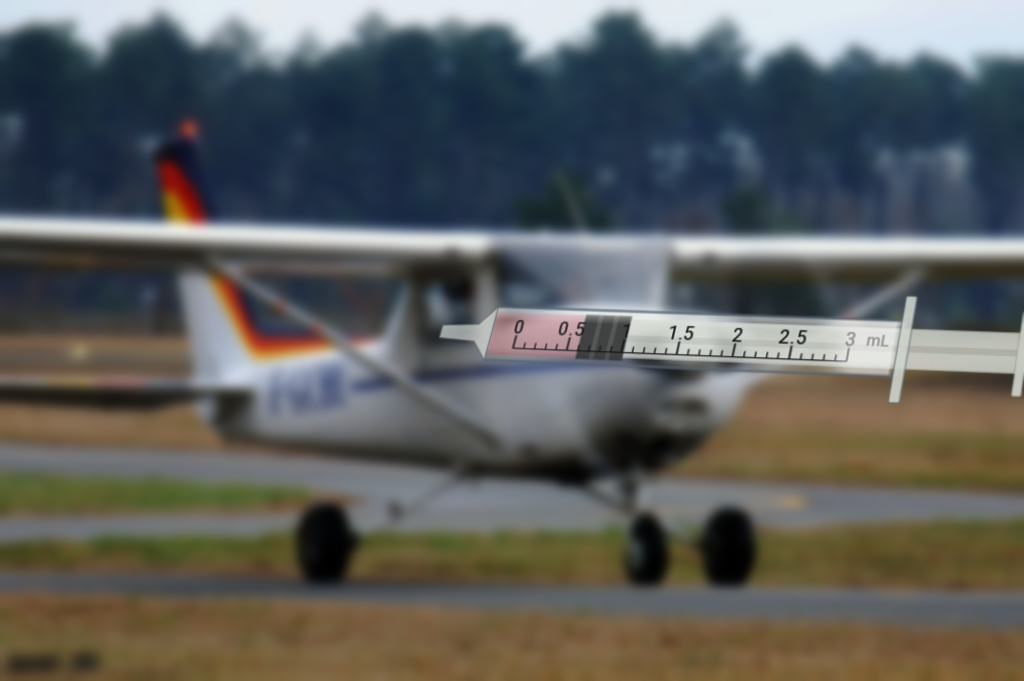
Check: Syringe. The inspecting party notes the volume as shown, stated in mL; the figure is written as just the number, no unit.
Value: 0.6
